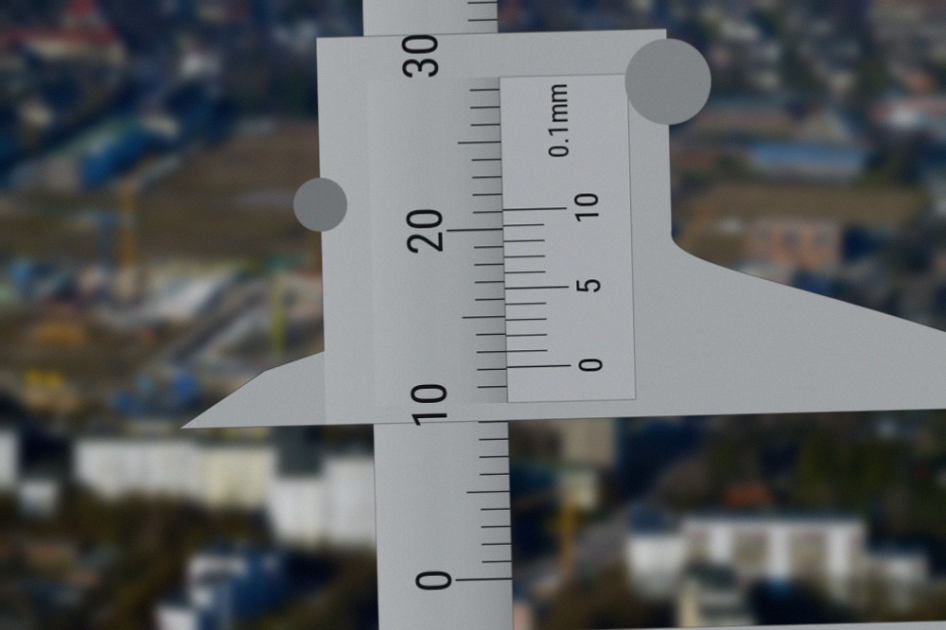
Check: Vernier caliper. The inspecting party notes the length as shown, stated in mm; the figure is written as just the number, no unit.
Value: 12.1
